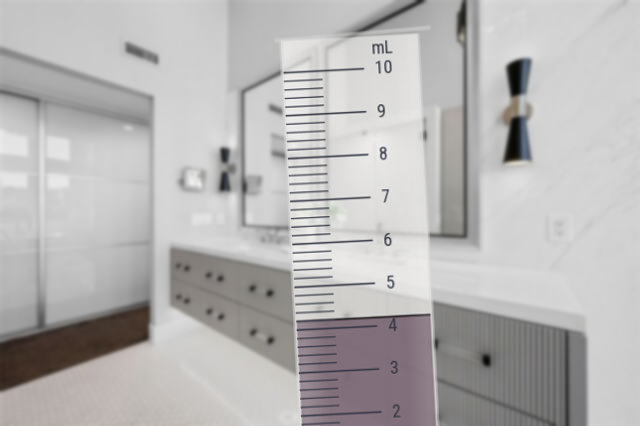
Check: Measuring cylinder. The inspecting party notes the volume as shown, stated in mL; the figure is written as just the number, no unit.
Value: 4.2
